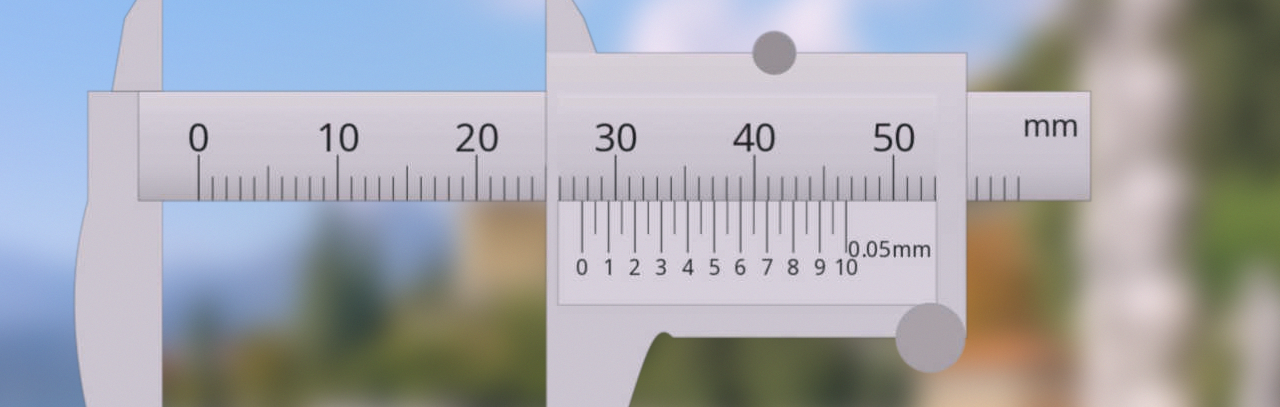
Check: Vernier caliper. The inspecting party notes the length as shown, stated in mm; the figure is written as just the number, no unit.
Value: 27.6
